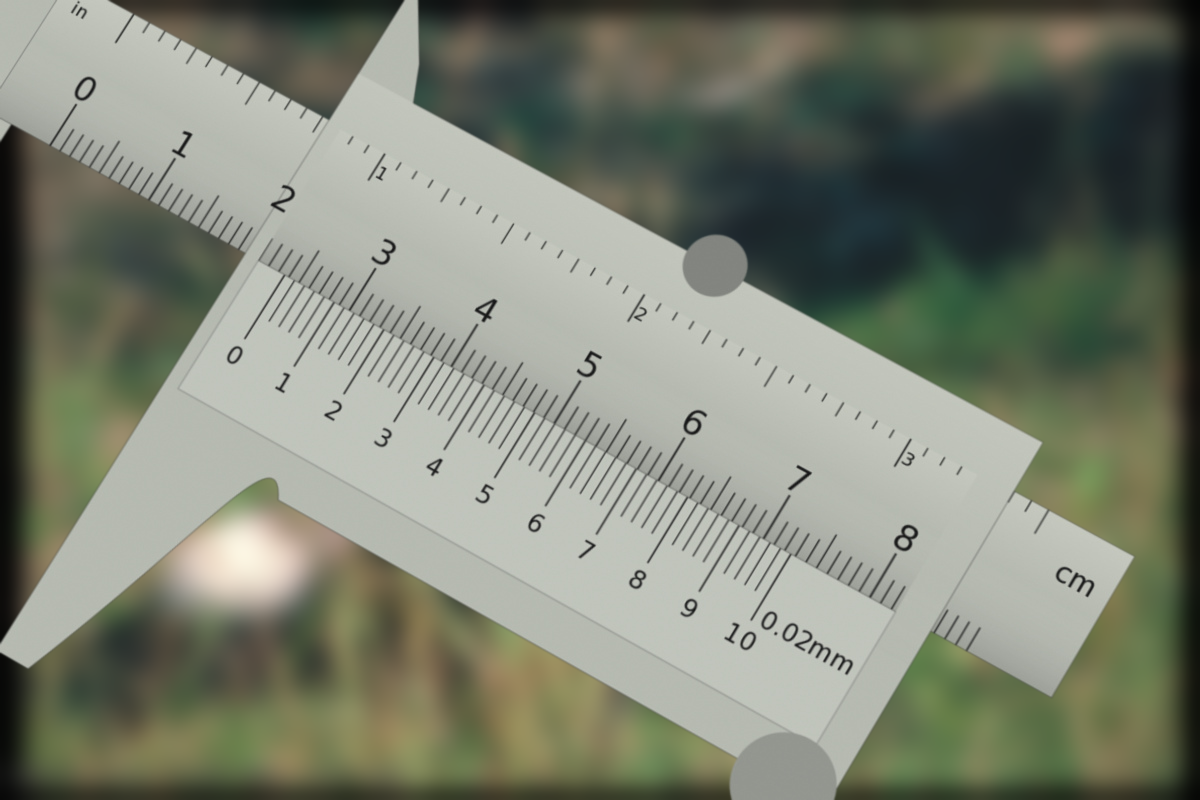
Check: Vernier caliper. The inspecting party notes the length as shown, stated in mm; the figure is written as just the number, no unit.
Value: 23.6
